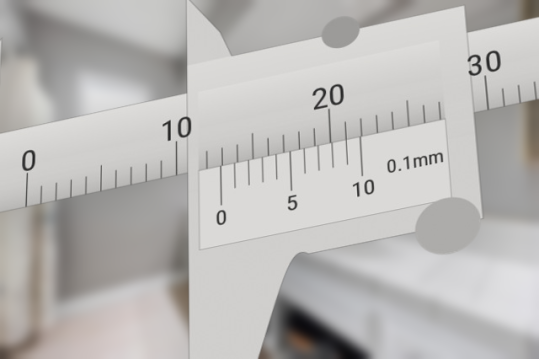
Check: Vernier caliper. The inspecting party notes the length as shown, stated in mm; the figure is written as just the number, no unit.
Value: 12.9
